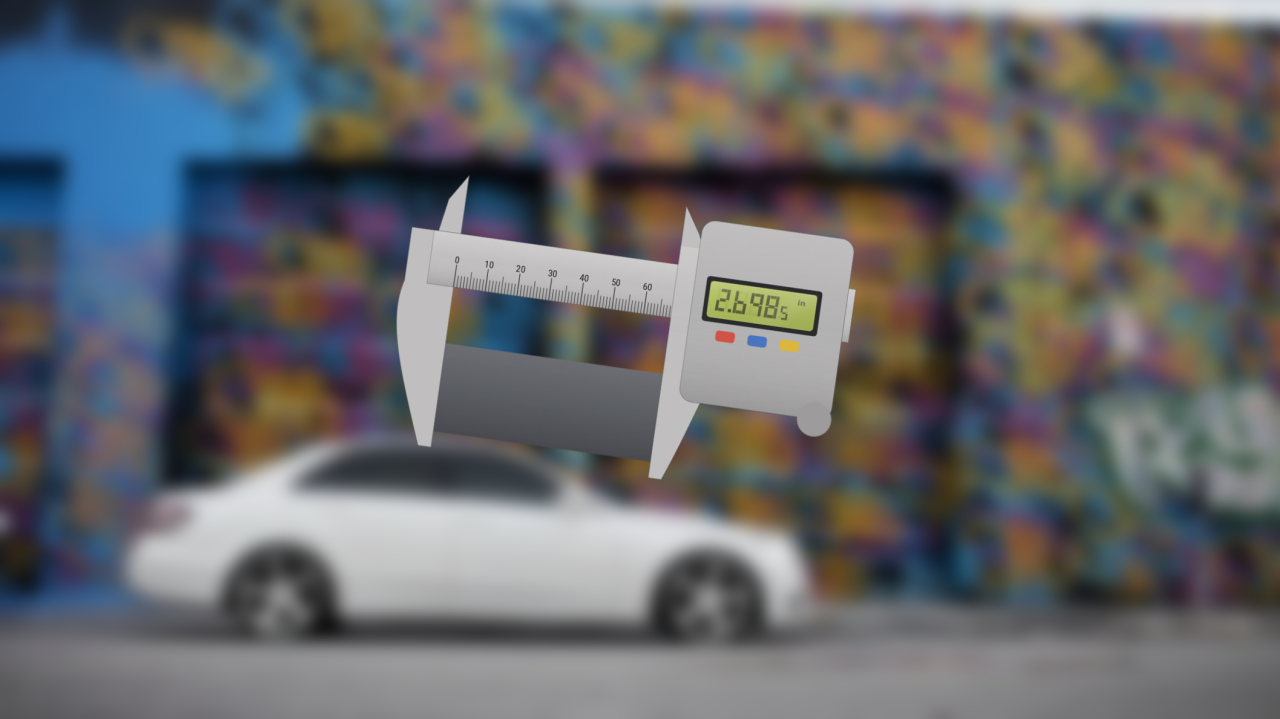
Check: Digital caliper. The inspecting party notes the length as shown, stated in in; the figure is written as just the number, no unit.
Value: 2.6985
